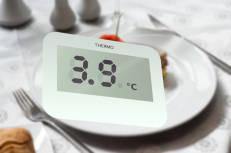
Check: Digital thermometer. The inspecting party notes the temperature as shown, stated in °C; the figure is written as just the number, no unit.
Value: 3.9
